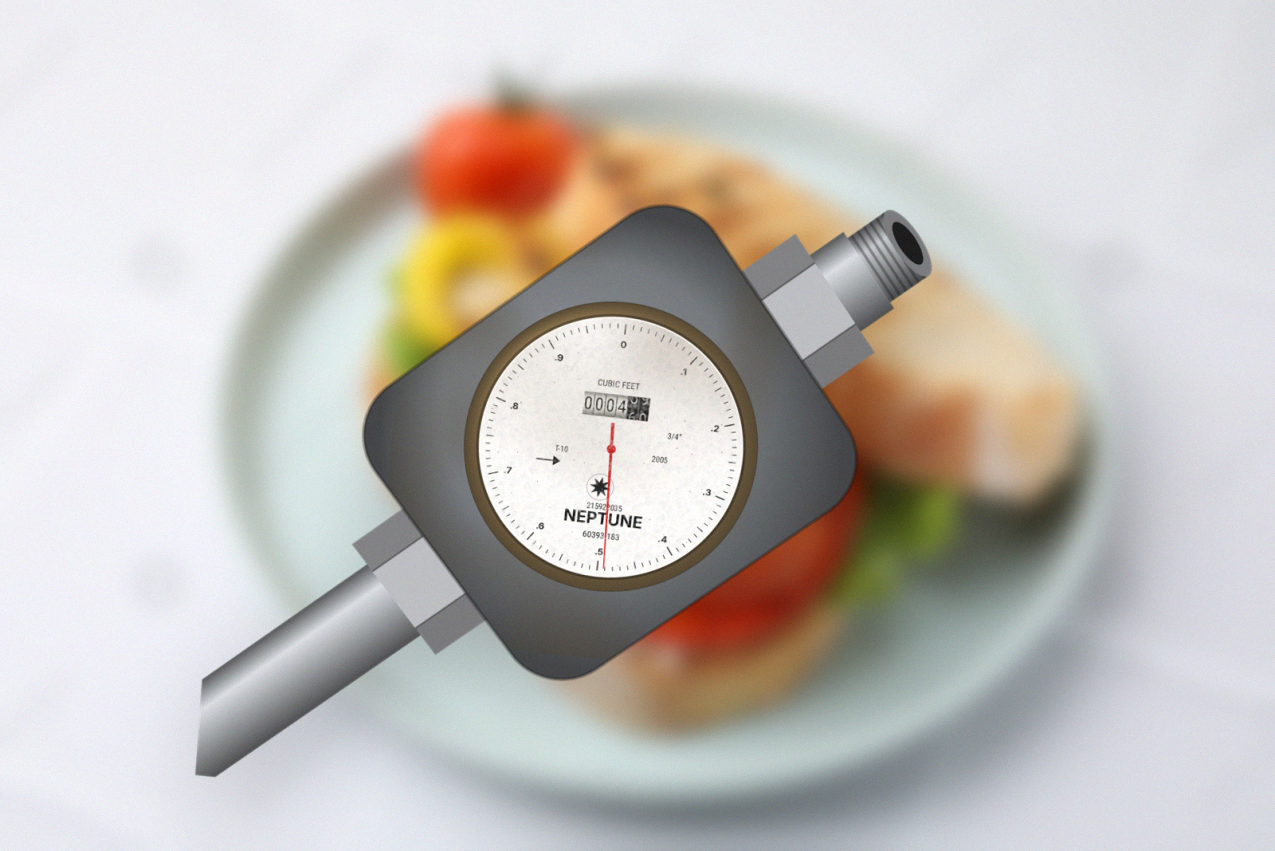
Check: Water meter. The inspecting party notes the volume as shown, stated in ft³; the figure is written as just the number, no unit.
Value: 459.49
